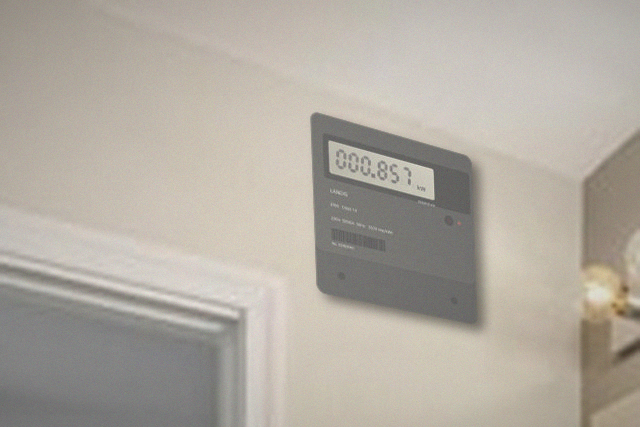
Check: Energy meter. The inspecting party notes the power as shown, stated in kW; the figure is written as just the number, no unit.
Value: 0.857
